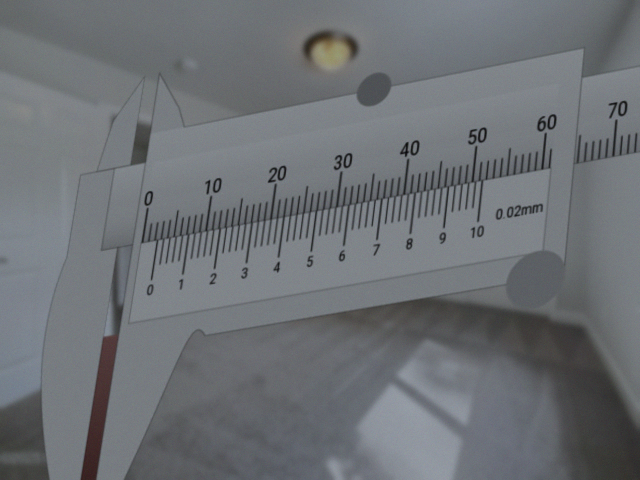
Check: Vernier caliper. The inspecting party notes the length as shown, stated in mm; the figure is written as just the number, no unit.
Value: 2.4
